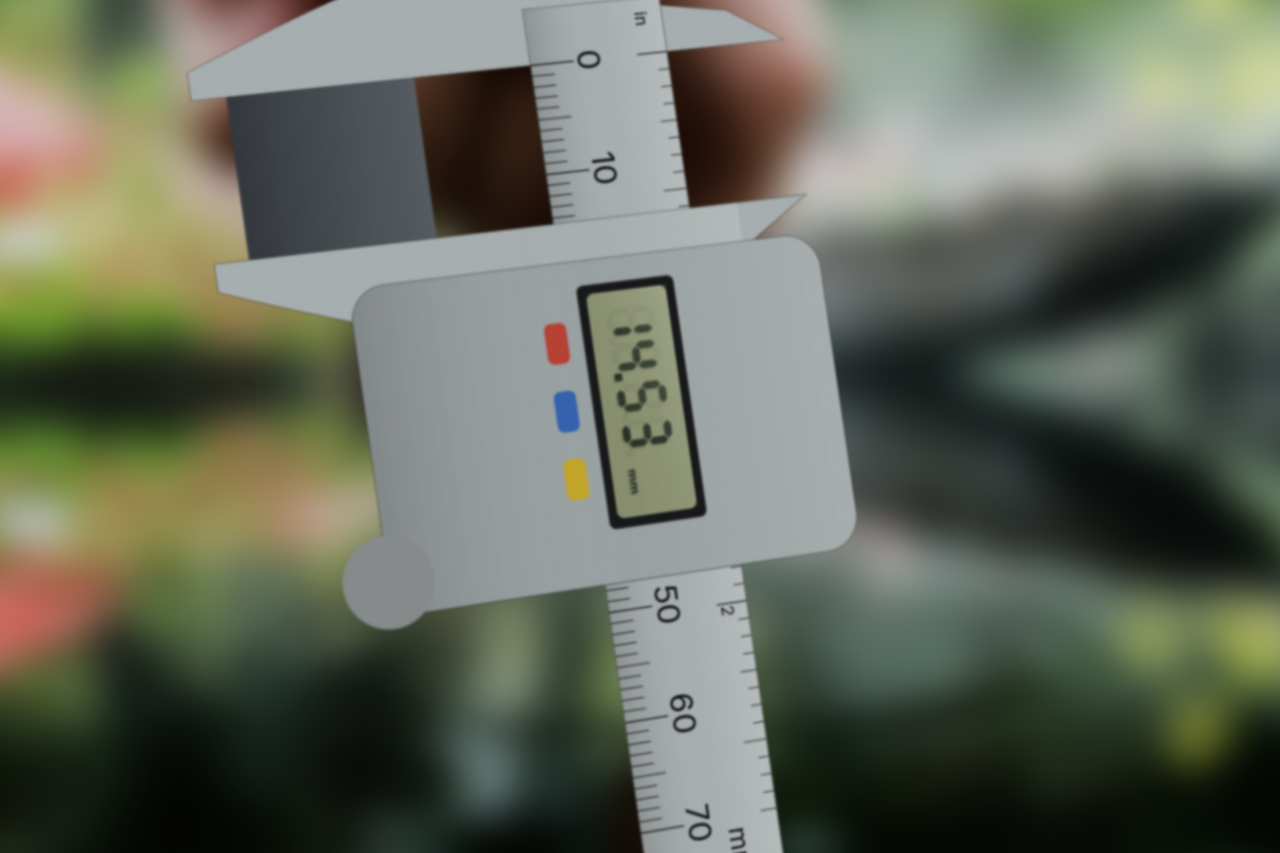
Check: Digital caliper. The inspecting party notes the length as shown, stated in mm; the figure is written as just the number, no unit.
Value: 14.53
